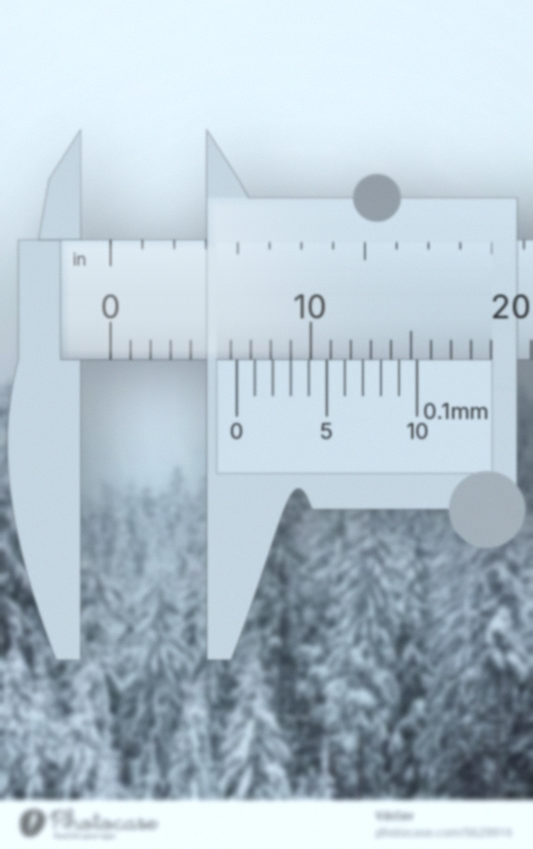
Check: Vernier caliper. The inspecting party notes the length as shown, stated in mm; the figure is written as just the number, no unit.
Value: 6.3
